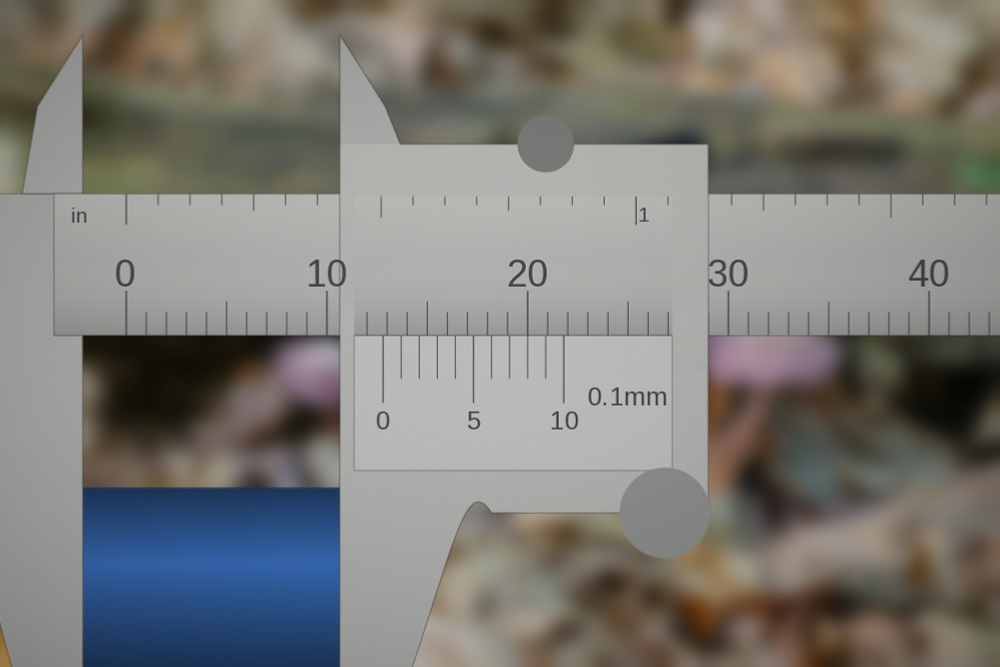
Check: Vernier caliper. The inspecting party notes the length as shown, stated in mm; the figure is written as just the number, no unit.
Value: 12.8
